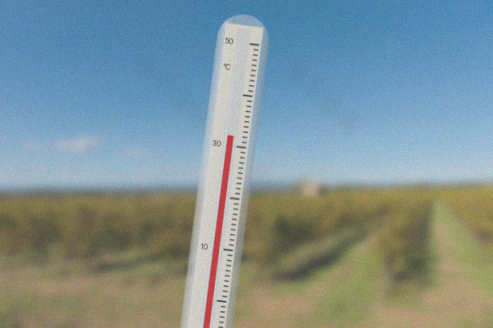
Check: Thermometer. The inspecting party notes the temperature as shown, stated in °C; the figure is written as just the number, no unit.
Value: 32
